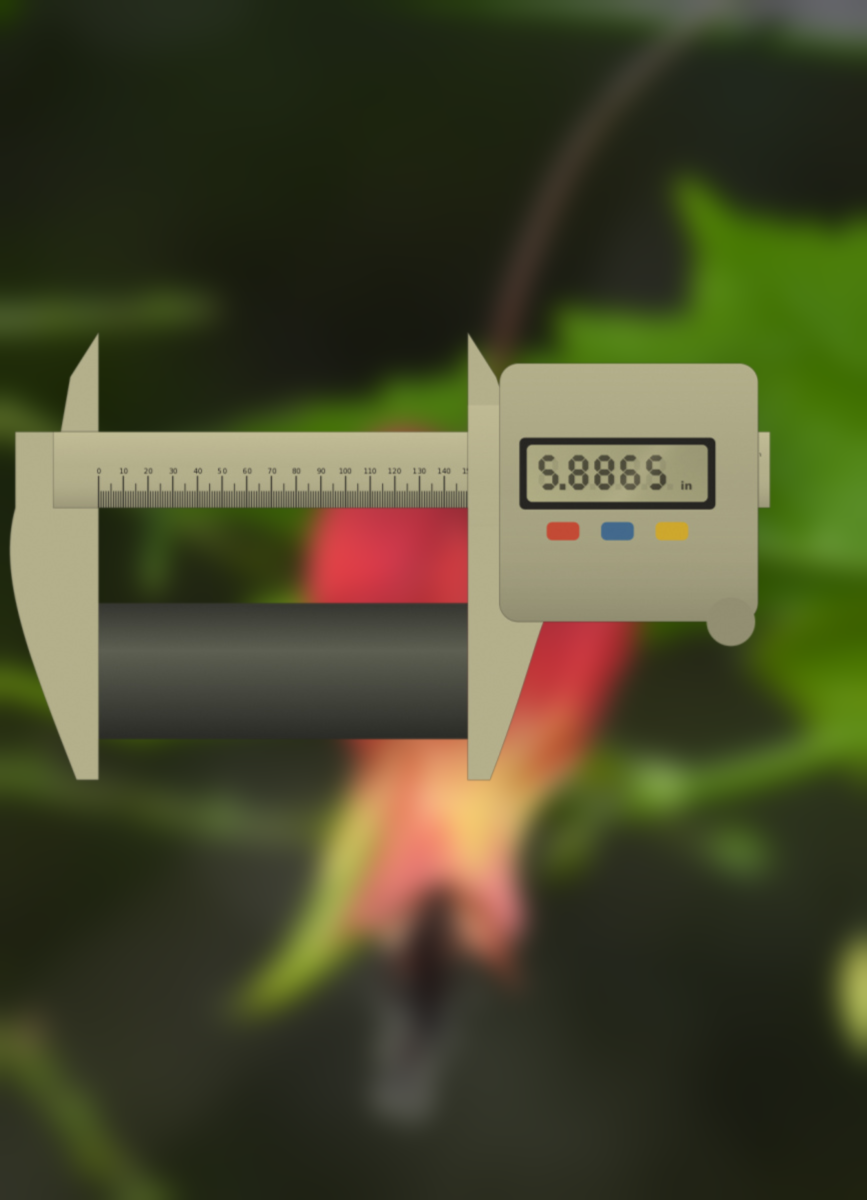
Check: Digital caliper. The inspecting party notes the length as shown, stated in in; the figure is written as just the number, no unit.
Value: 5.8865
